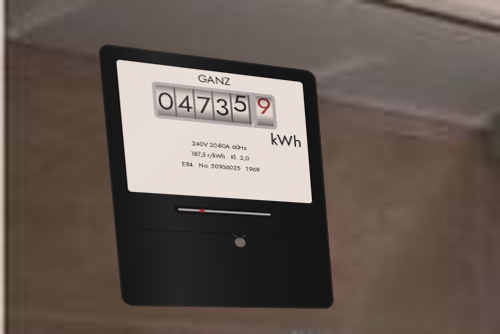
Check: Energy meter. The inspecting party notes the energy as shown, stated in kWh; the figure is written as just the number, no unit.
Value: 4735.9
